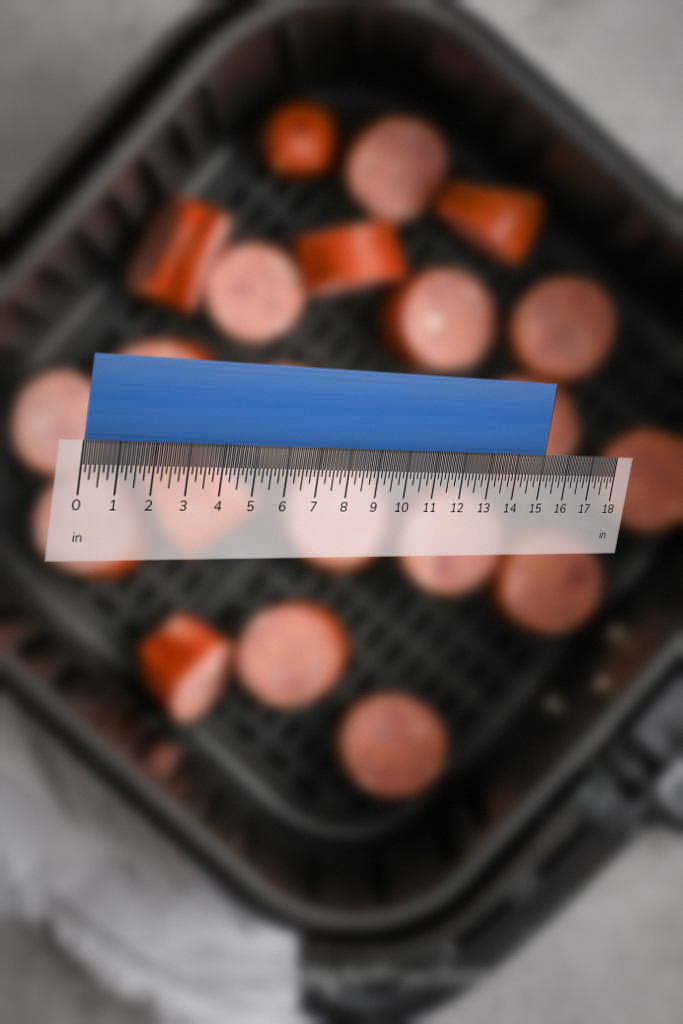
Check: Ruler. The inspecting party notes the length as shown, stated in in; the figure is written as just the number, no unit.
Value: 15
